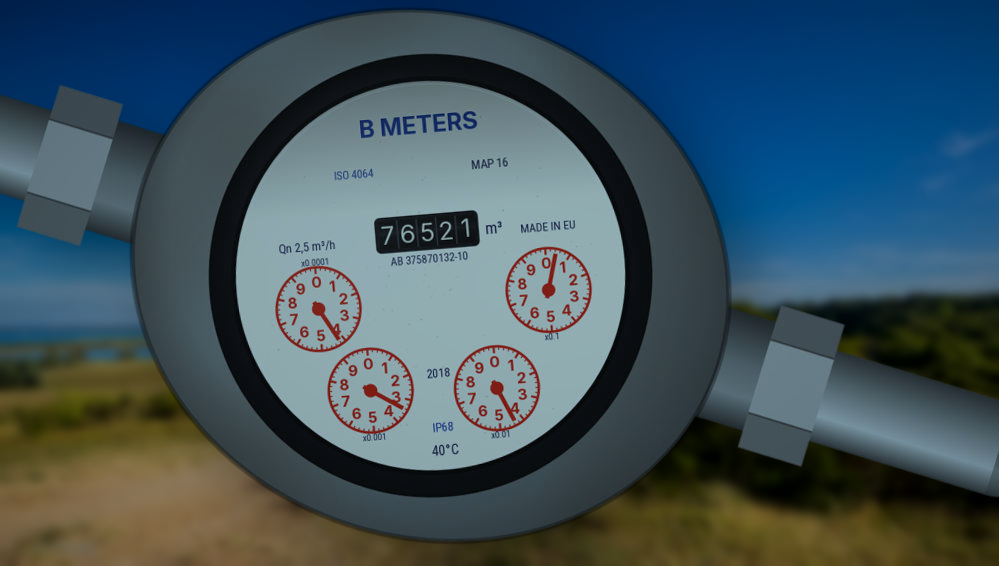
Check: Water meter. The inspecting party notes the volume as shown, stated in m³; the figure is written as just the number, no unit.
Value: 76521.0434
